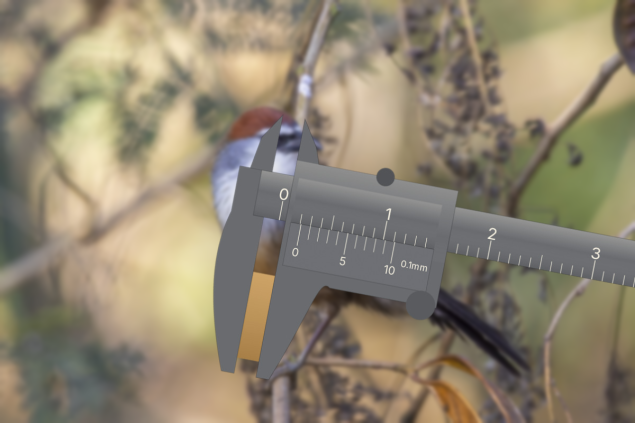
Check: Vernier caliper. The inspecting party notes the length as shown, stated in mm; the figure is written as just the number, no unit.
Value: 2.1
